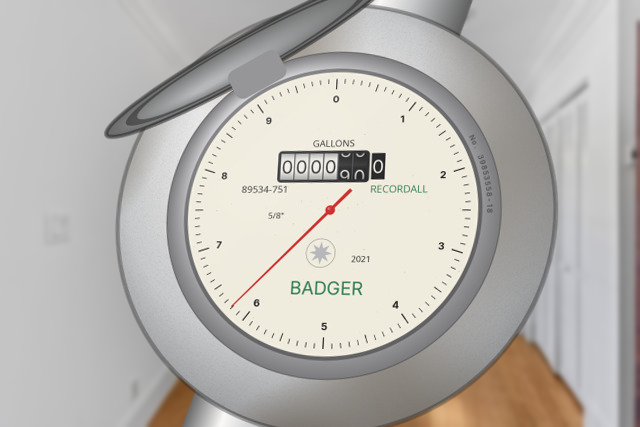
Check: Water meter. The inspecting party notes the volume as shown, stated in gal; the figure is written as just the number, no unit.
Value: 896.2
